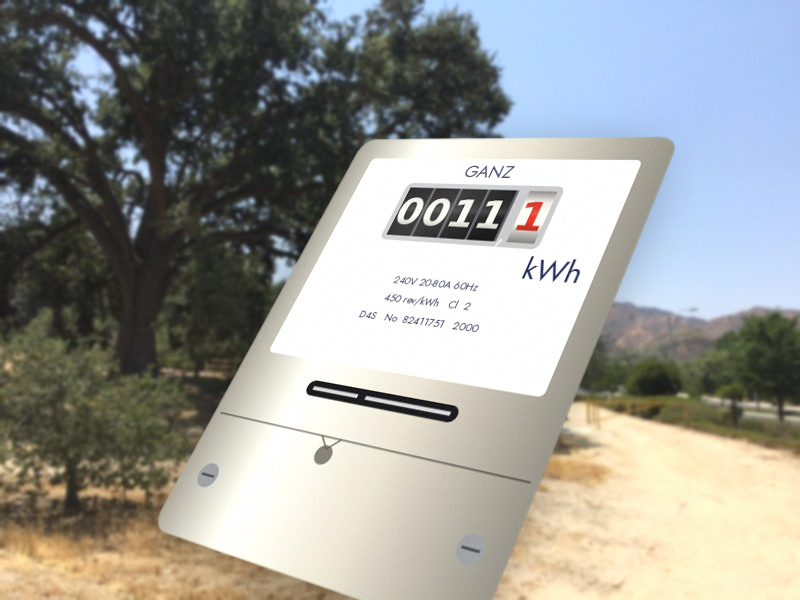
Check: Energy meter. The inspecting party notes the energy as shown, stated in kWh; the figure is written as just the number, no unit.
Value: 11.1
